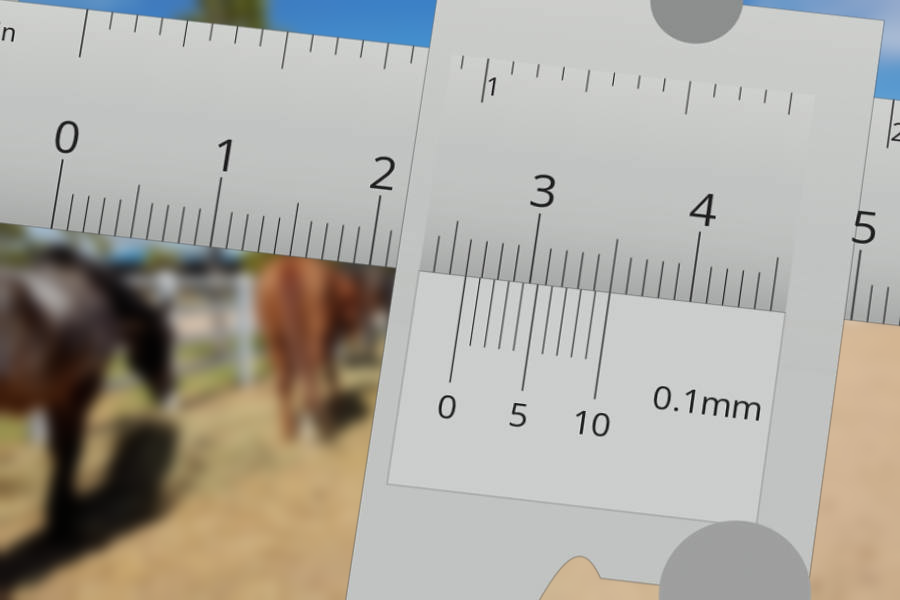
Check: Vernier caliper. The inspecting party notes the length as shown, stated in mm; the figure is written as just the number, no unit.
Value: 26.0
